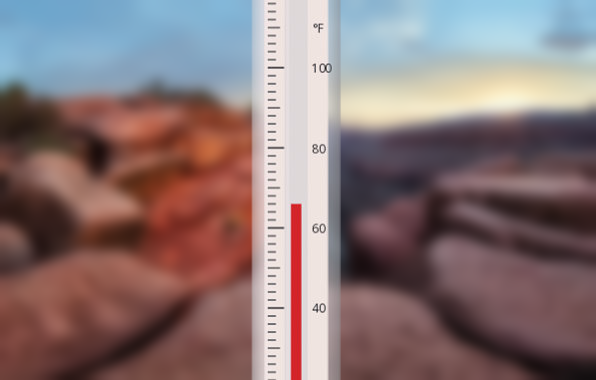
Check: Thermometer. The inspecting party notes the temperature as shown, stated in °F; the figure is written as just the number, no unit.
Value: 66
